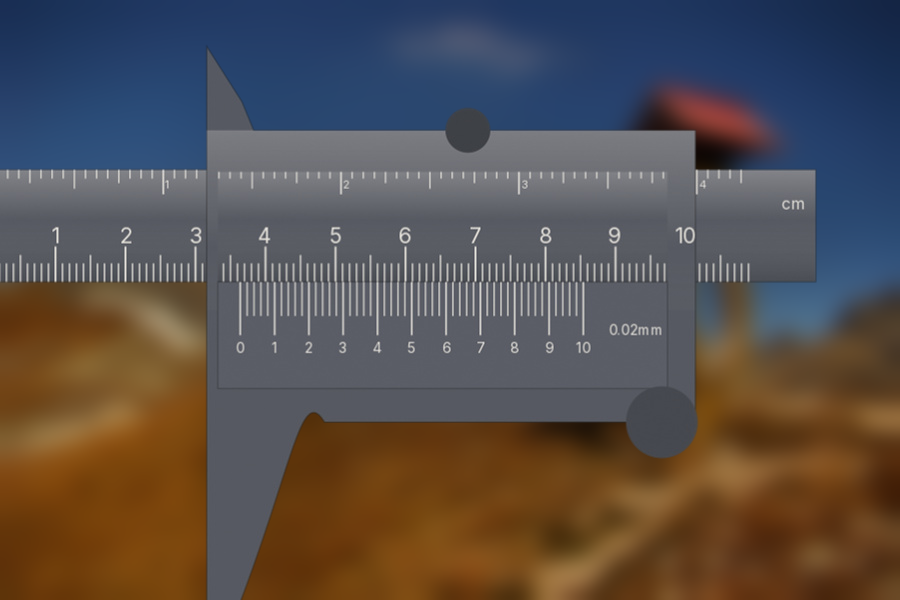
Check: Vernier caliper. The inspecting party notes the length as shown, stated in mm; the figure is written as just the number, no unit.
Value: 36.4
